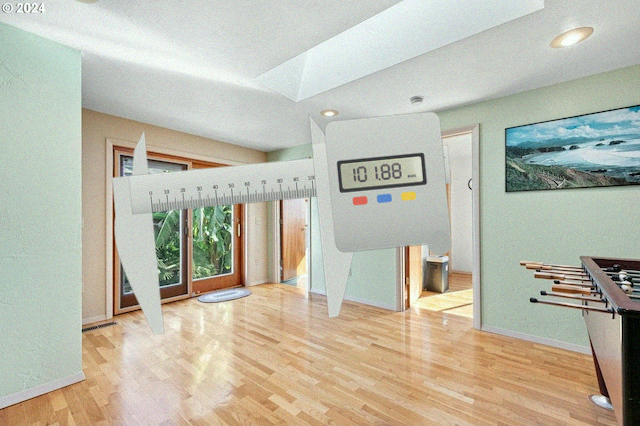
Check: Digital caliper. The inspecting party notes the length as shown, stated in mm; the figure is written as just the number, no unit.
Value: 101.88
